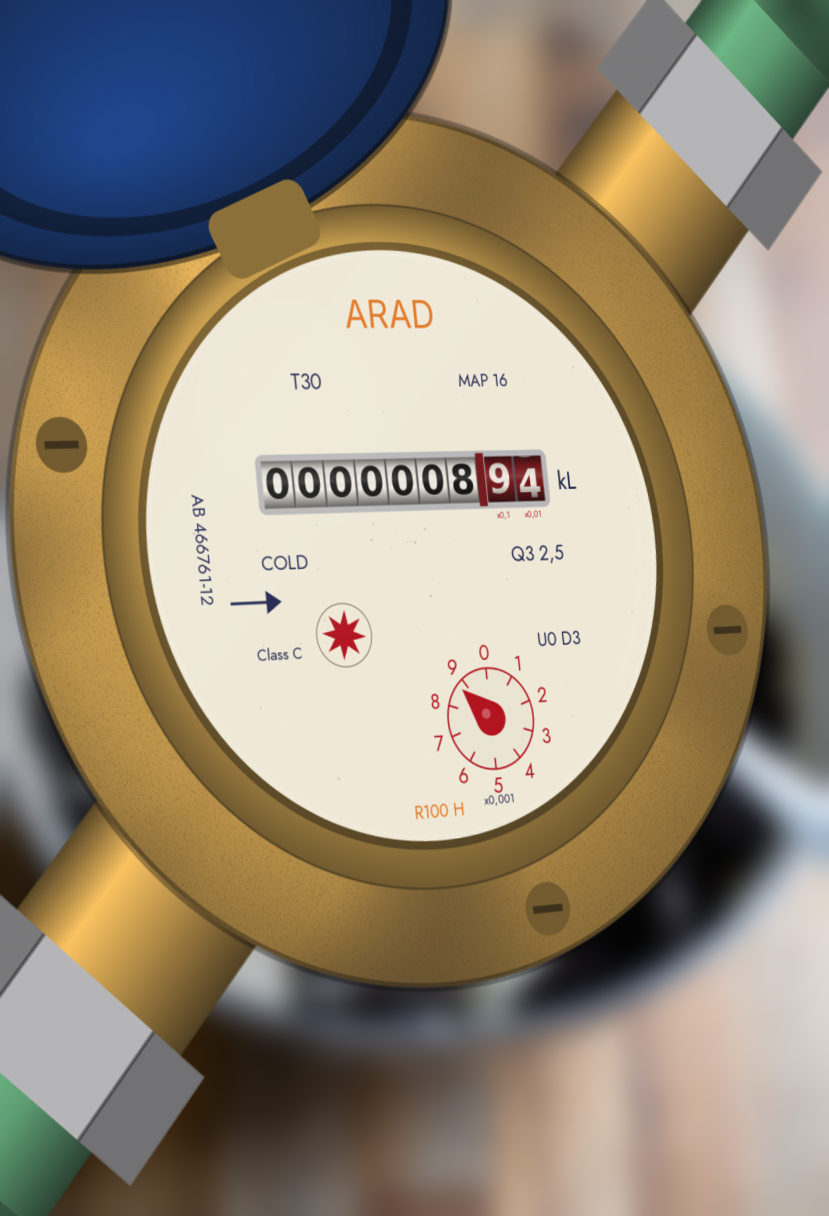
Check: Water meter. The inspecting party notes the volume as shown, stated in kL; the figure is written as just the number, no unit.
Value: 8.938
